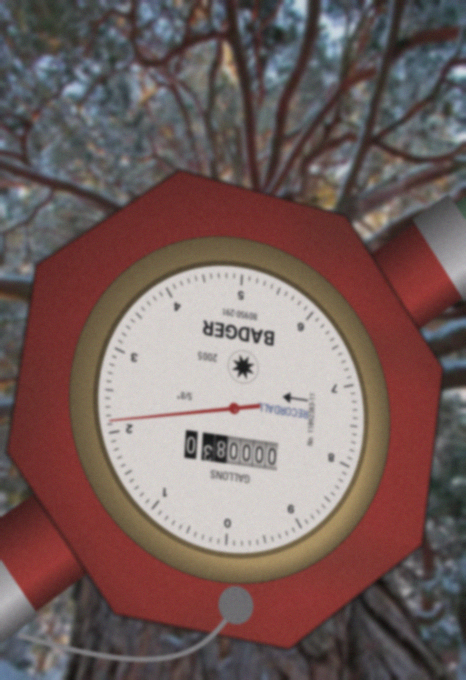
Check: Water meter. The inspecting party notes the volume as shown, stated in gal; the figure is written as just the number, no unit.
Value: 832.1
